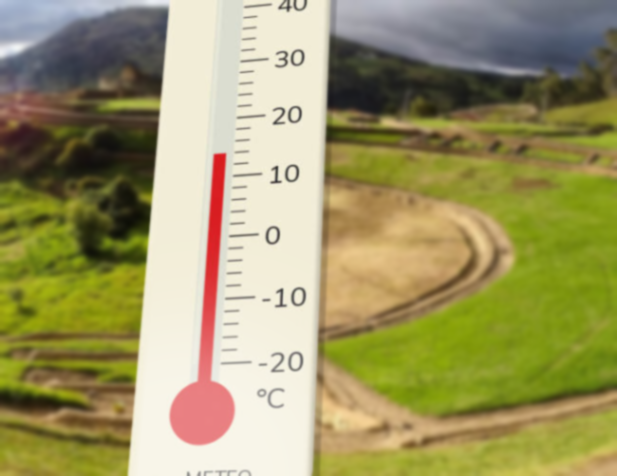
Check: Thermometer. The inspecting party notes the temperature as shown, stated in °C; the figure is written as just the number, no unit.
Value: 14
